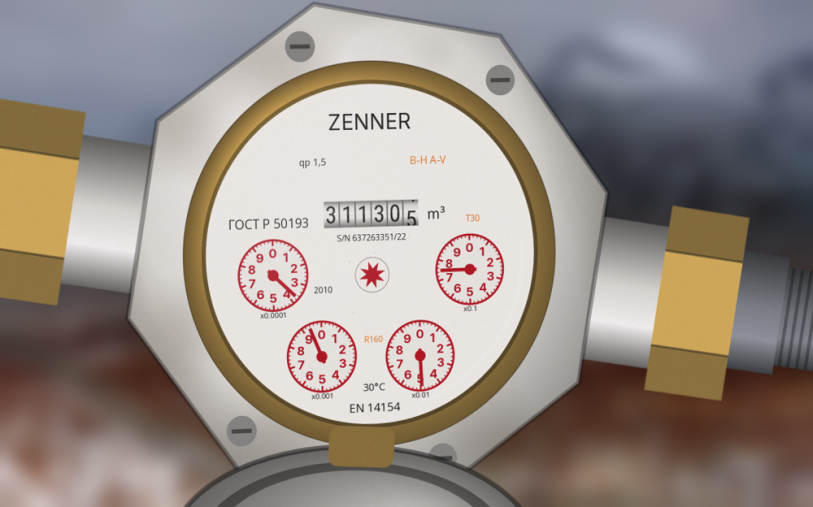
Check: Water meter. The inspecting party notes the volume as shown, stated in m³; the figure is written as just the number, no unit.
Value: 311304.7493
